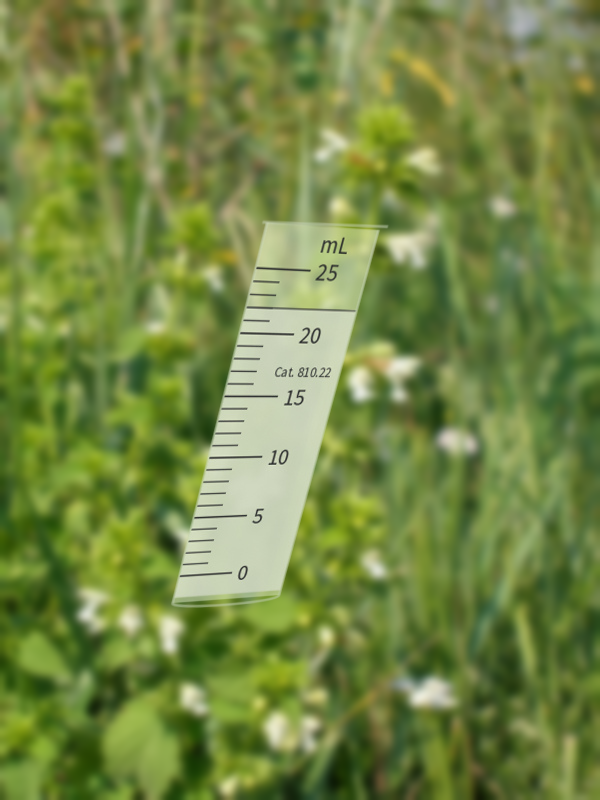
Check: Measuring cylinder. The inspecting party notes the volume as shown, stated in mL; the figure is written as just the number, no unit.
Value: 22
